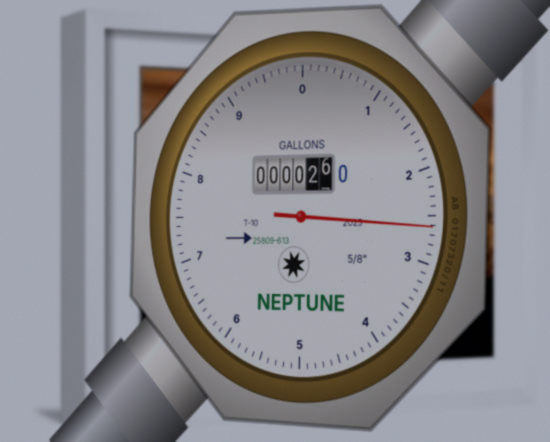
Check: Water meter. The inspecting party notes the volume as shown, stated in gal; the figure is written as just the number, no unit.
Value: 262.6
